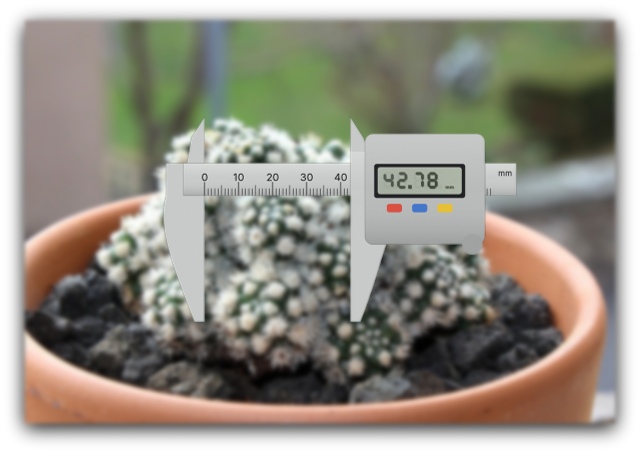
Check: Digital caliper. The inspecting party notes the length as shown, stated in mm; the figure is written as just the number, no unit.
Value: 42.78
